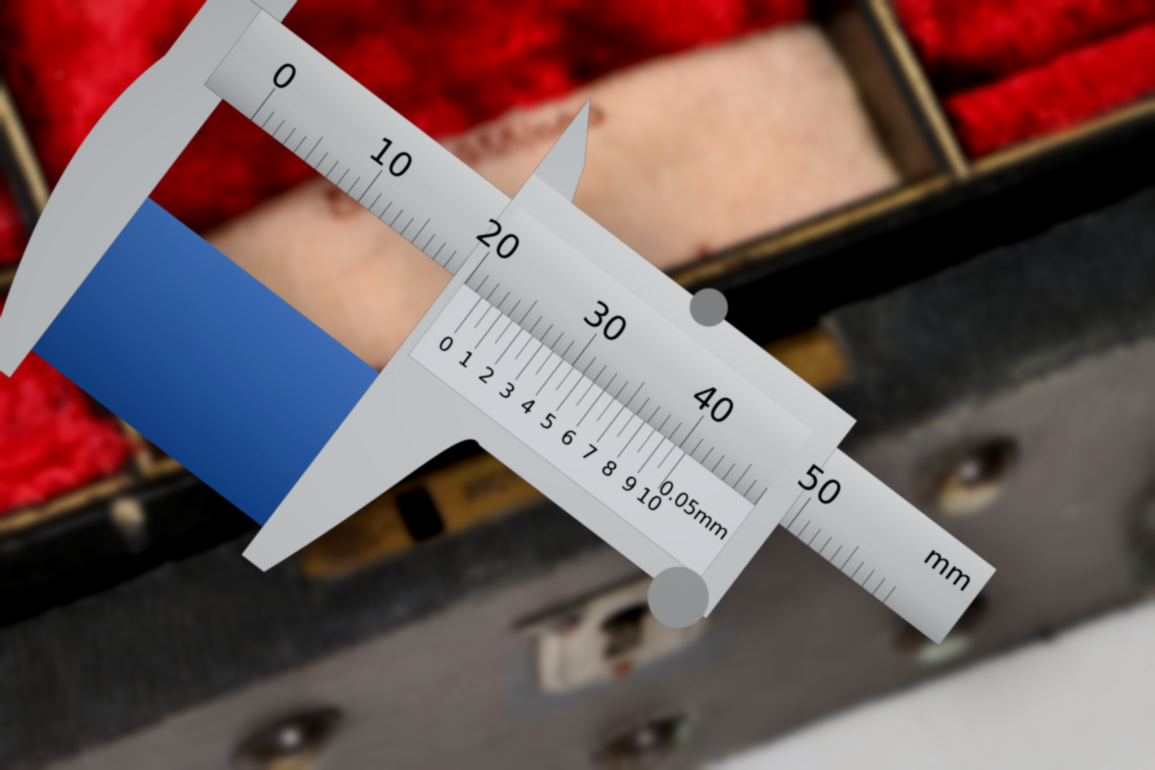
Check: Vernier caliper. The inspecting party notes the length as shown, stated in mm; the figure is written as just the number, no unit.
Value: 21.6
